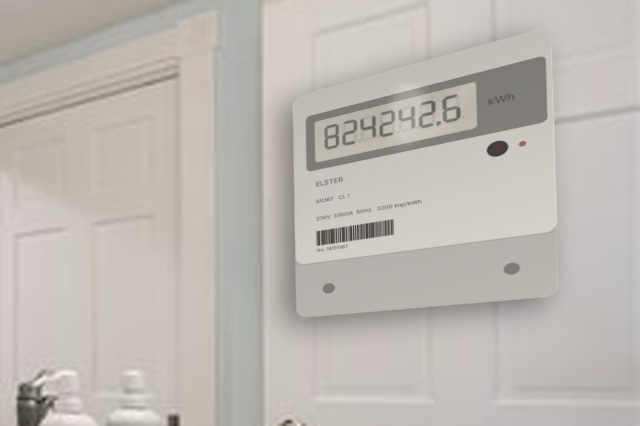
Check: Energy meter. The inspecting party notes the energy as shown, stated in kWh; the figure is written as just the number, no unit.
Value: 824242.6
